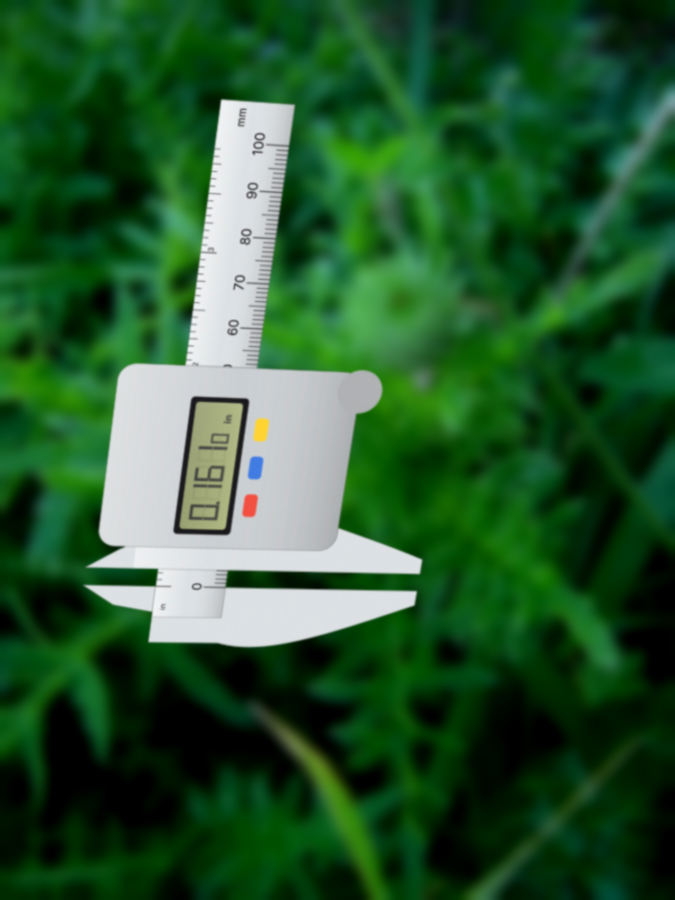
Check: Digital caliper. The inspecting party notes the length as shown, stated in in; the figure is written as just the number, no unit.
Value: 0.1610
